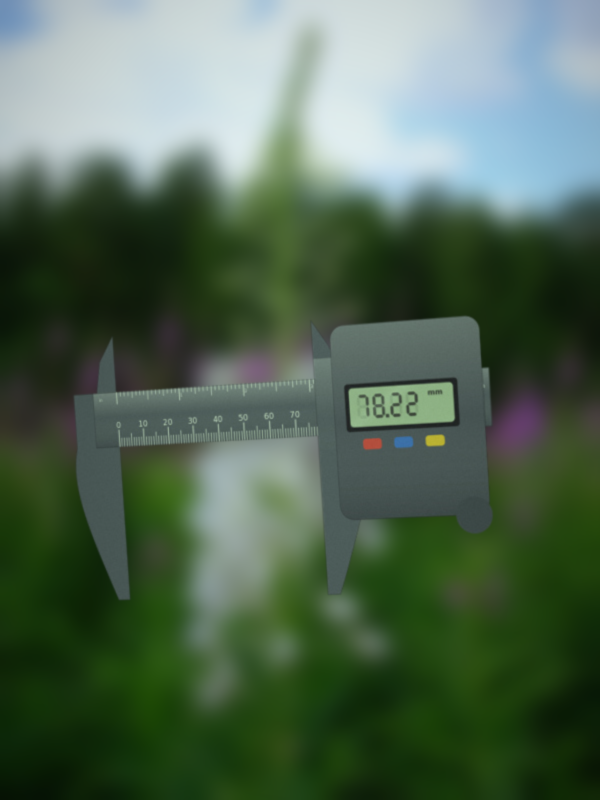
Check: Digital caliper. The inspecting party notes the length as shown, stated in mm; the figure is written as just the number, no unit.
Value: 78.22
